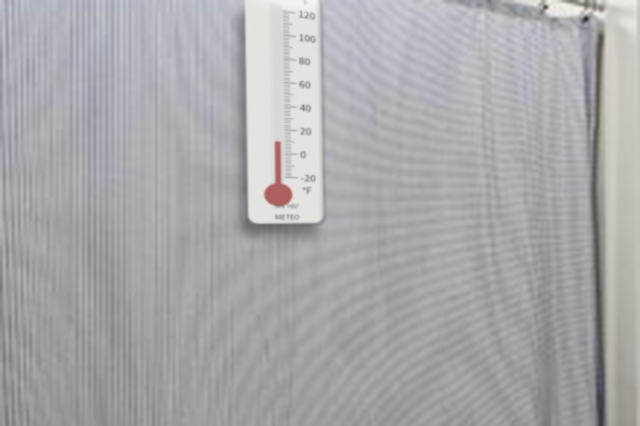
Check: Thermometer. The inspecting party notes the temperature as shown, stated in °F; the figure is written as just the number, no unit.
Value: 10
